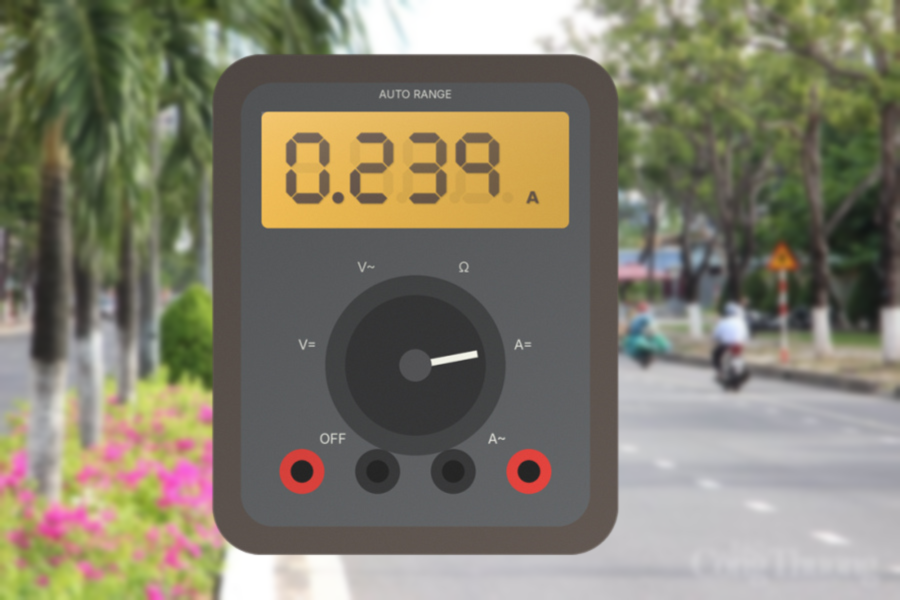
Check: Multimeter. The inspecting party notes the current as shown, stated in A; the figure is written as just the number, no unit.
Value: 0.239
